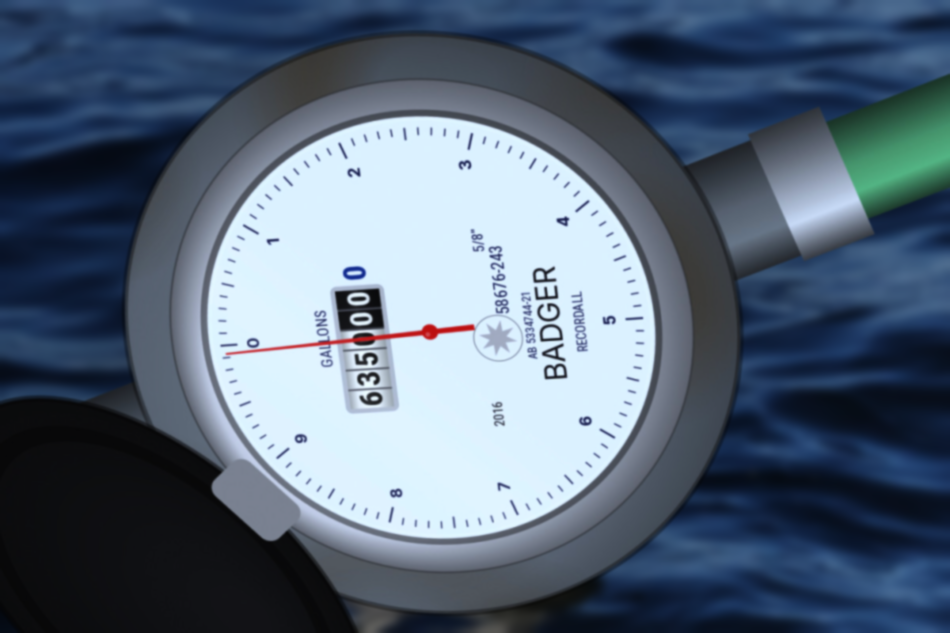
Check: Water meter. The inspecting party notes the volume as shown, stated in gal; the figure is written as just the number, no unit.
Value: 6349999.9
